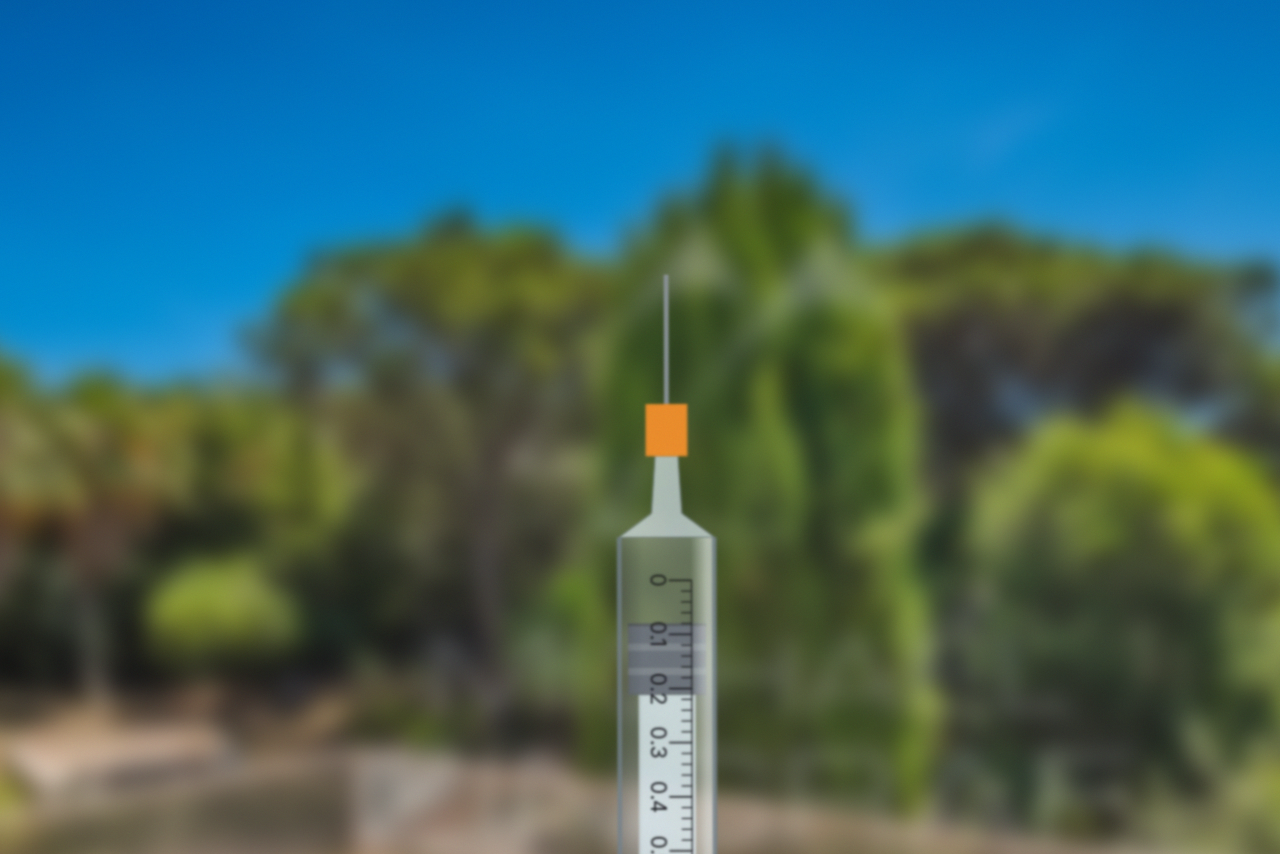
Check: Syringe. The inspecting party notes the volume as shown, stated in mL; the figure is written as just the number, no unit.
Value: 0.08
